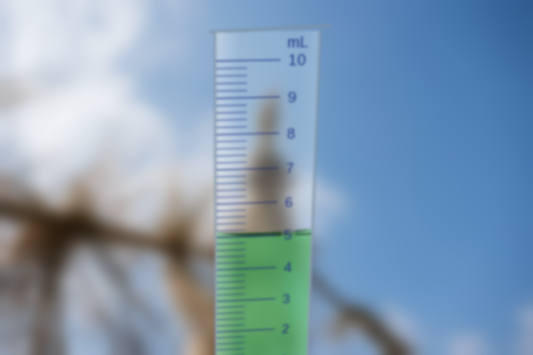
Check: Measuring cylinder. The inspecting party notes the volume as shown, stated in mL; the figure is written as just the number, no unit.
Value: 5
